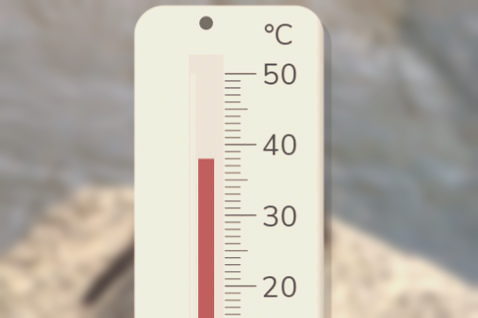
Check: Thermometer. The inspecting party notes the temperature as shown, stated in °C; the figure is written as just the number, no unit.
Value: 38
